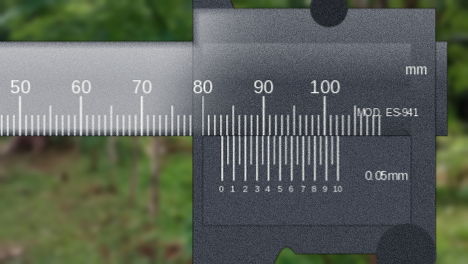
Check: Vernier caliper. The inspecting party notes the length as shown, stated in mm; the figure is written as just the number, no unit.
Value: 83.2
